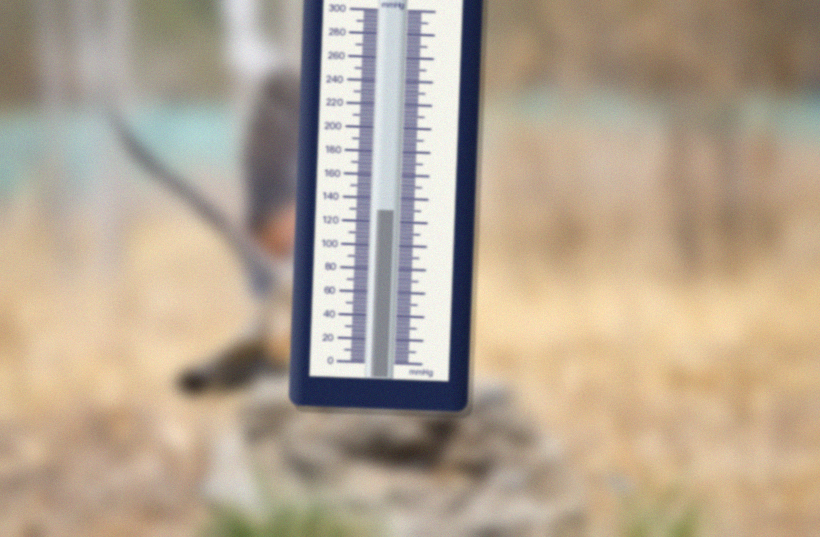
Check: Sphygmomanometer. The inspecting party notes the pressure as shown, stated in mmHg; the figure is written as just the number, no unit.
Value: 130
